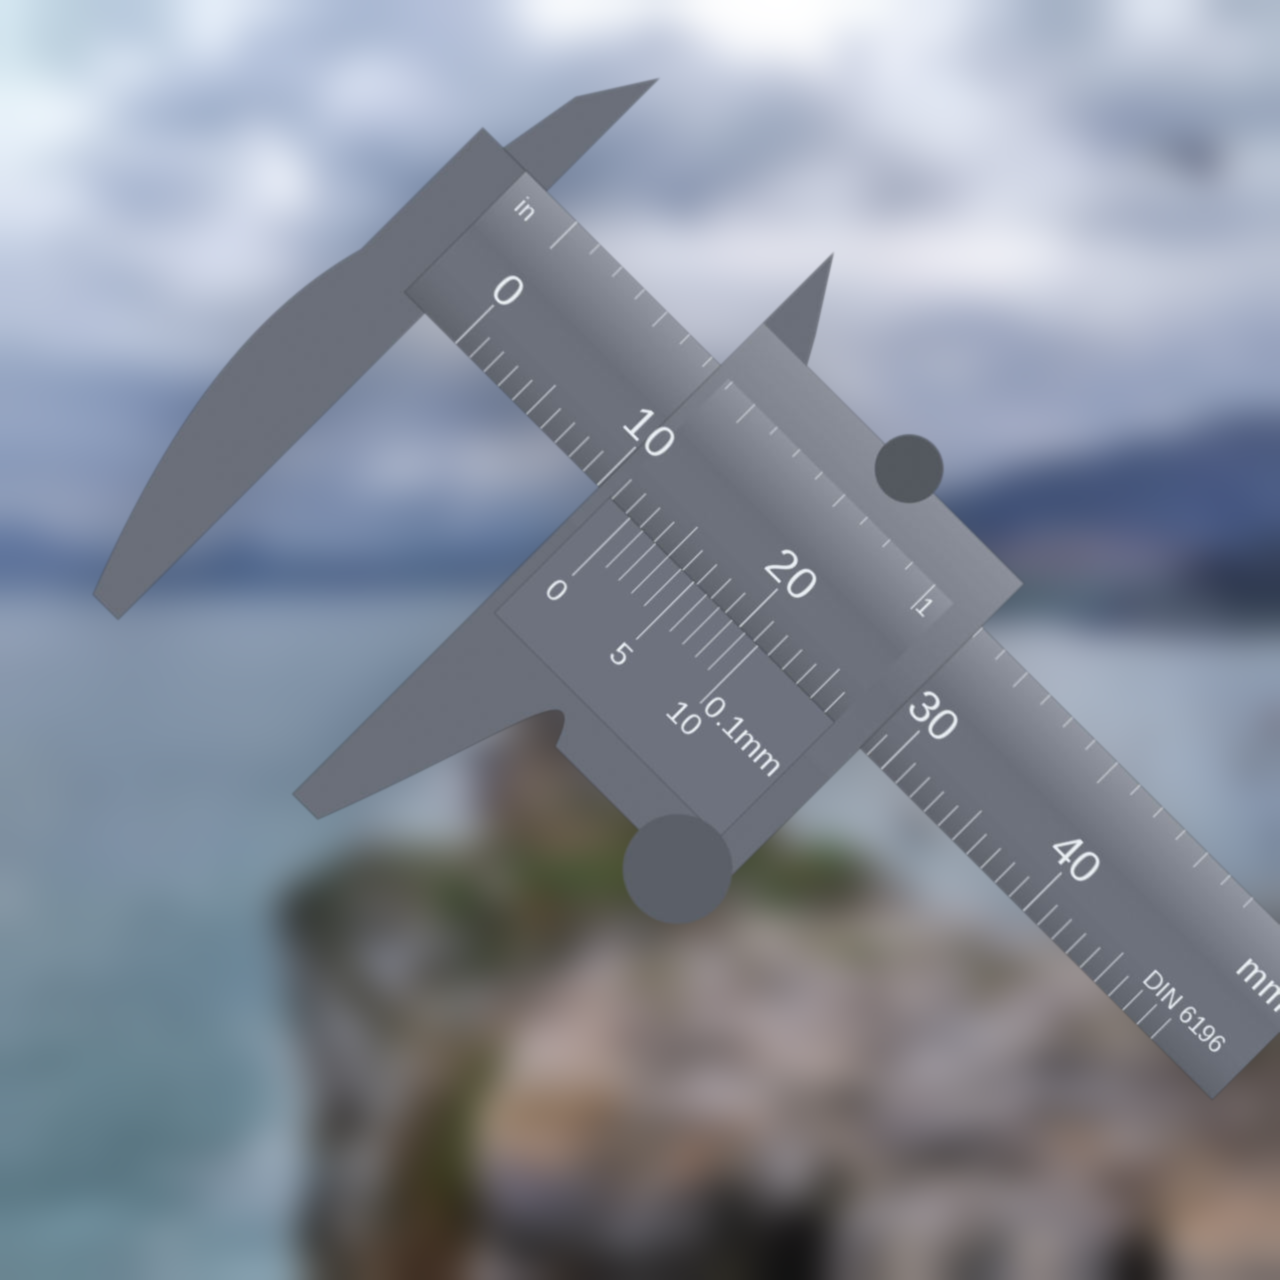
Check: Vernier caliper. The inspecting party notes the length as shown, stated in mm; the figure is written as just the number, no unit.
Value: 12.3
